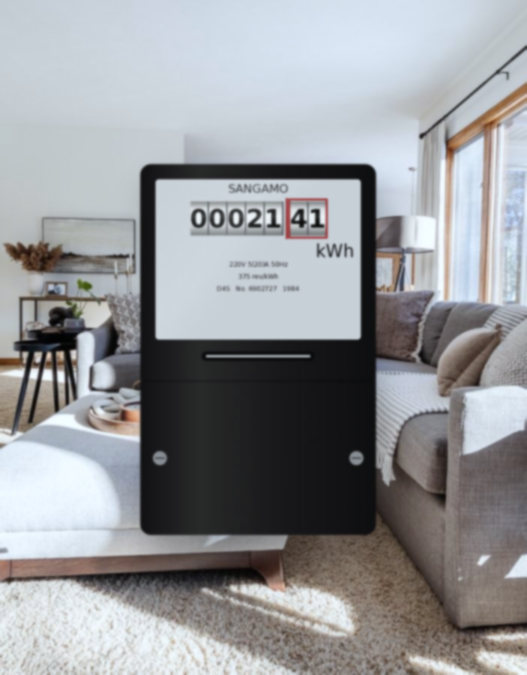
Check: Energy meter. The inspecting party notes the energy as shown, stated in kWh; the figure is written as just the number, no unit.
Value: 21.41
